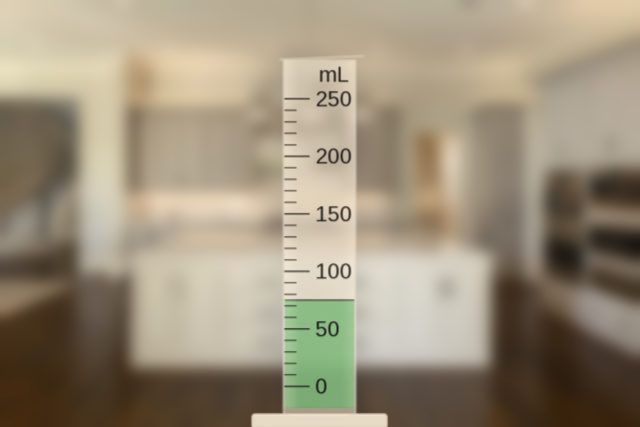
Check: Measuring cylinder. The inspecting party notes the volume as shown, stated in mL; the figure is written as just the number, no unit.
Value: 75
